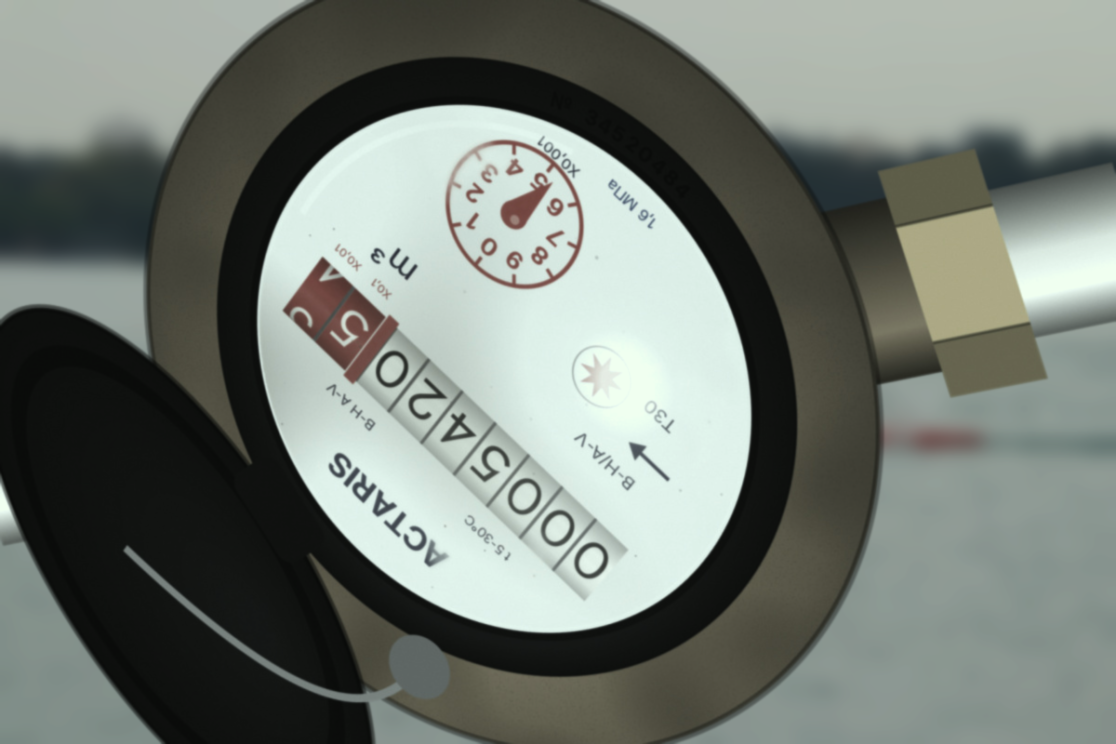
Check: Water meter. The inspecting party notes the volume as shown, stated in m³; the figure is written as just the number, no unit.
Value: 5420.535
